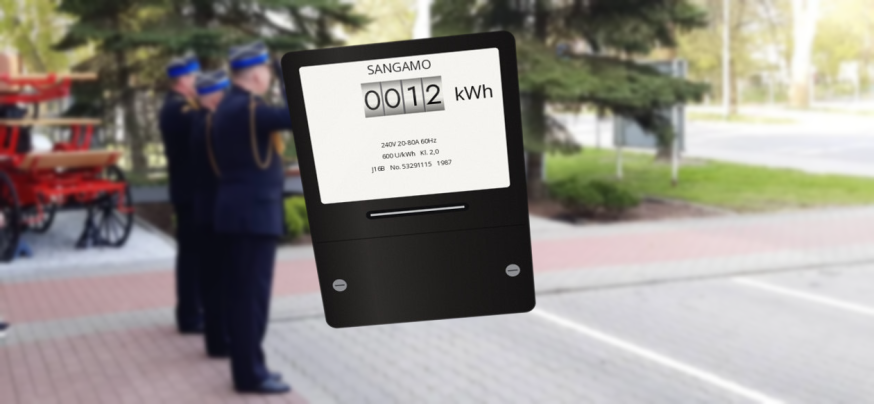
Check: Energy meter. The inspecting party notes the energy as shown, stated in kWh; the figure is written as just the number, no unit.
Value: 12
